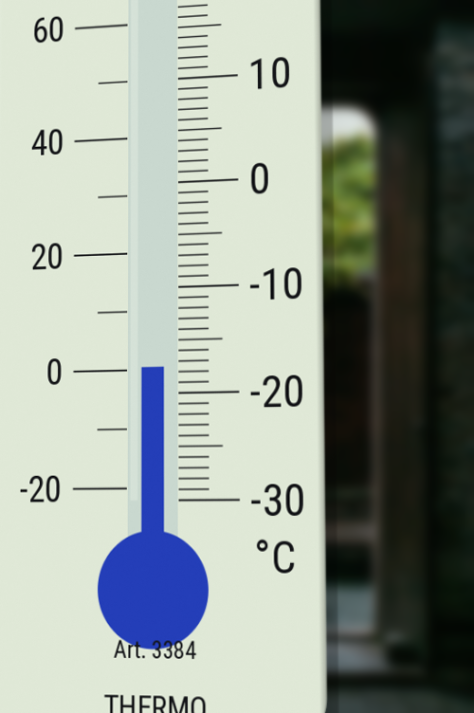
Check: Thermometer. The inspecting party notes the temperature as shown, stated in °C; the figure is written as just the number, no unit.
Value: -17.5
